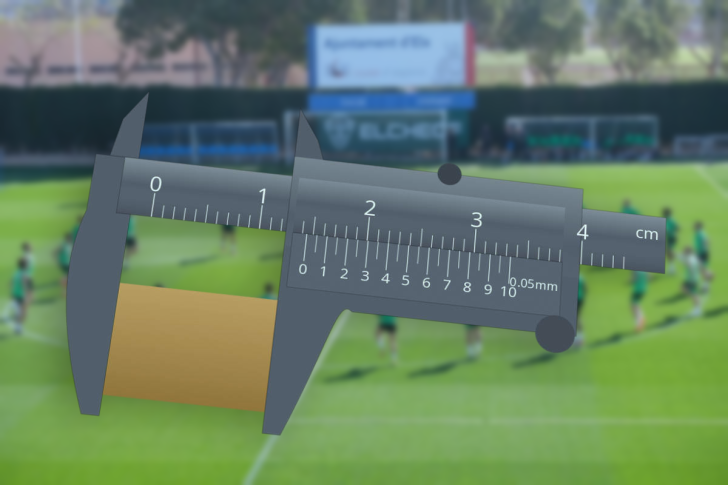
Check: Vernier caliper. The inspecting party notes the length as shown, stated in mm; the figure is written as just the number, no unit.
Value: 14.4
